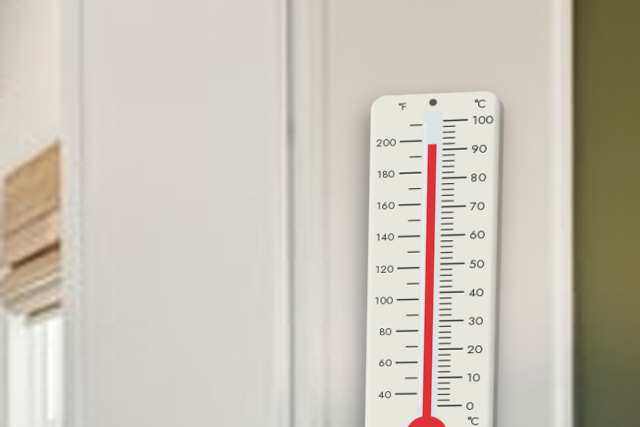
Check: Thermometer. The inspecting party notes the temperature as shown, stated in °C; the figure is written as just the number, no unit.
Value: 92
